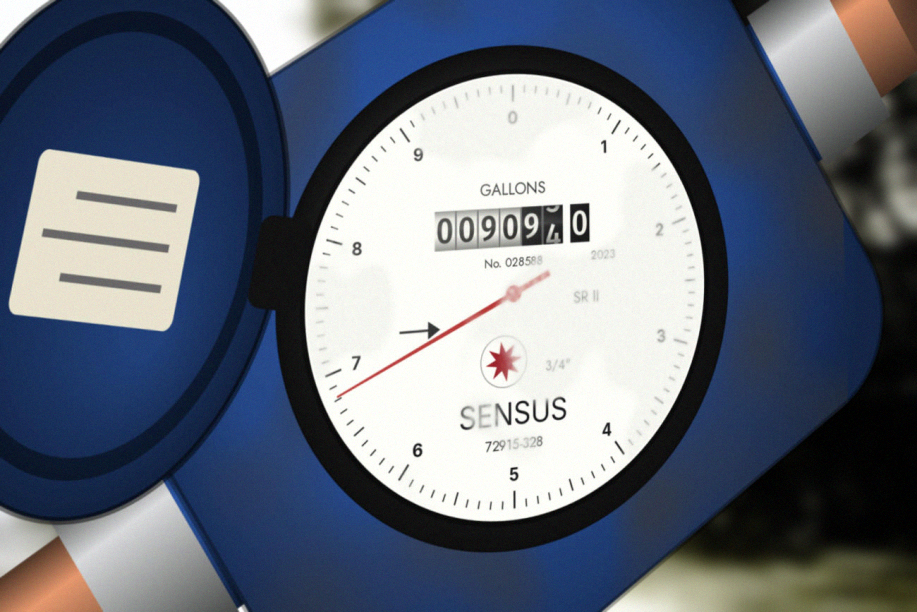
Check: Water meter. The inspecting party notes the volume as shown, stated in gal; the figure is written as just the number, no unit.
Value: 90936.8
